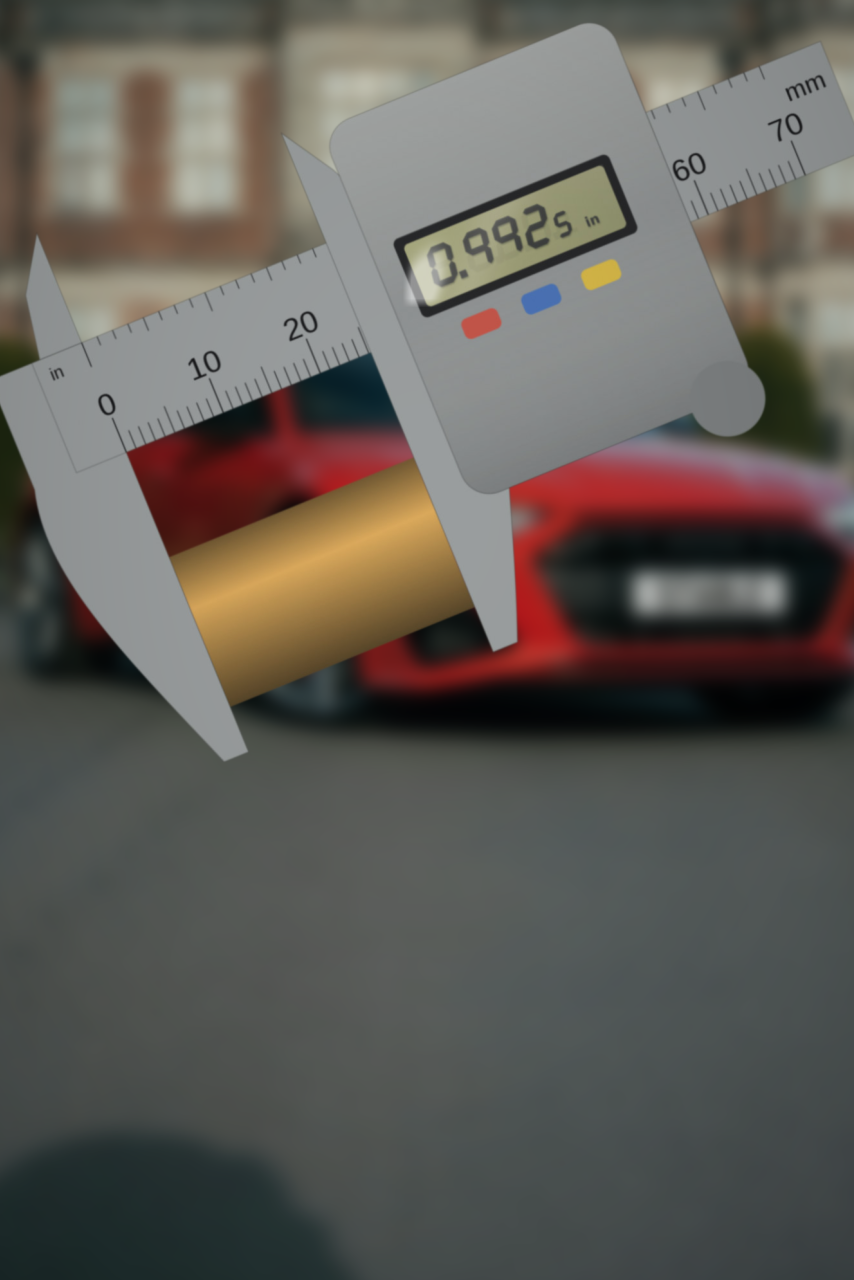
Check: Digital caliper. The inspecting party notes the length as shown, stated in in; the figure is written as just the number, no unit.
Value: 0.9925
